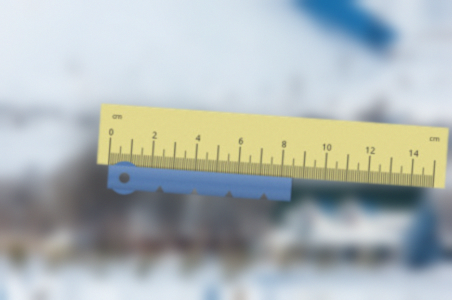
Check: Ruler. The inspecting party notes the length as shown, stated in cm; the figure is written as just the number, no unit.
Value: 8.5
